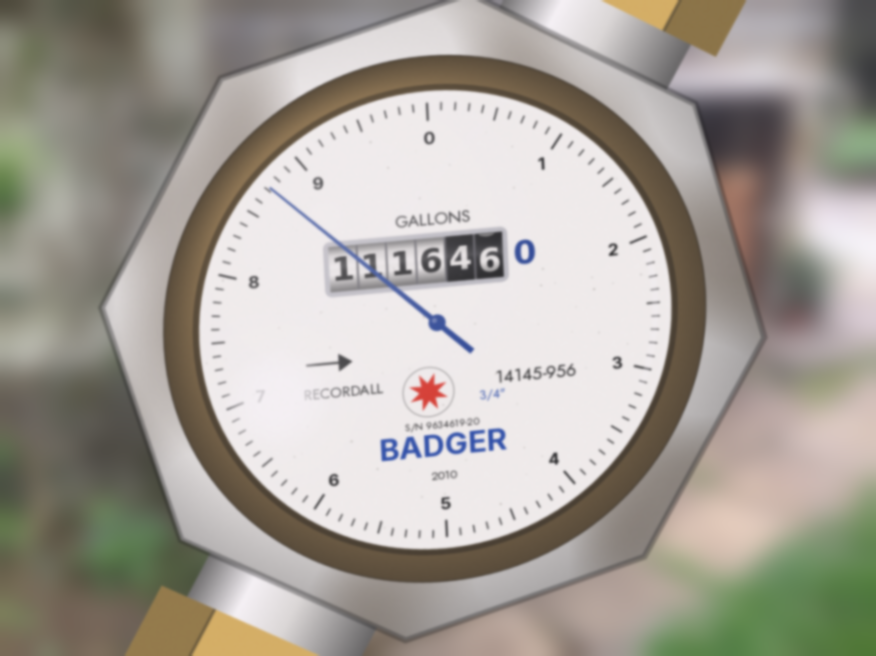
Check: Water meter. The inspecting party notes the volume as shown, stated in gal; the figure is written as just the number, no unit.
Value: 1116458.7
